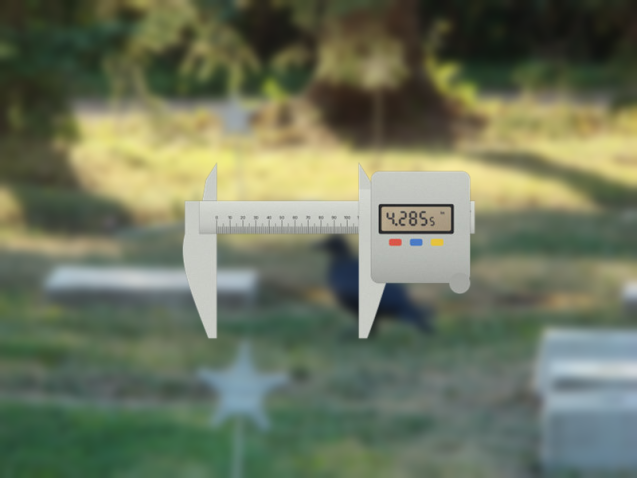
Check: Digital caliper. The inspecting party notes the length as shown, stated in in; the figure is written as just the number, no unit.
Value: 4.2855
